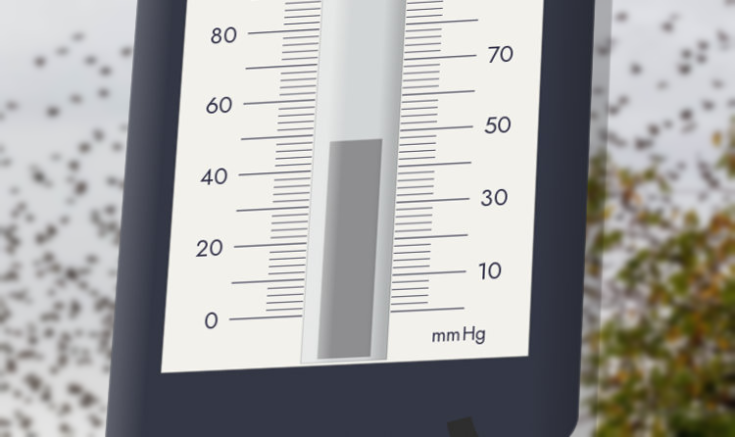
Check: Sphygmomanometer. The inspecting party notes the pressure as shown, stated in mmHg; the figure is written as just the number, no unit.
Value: 48
